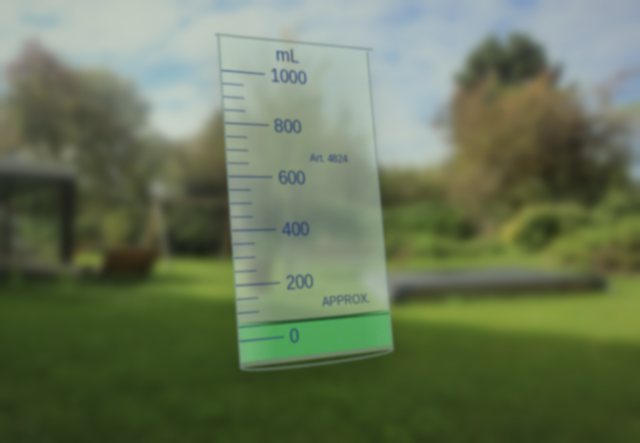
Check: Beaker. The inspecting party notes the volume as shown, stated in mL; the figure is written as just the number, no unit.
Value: 50
